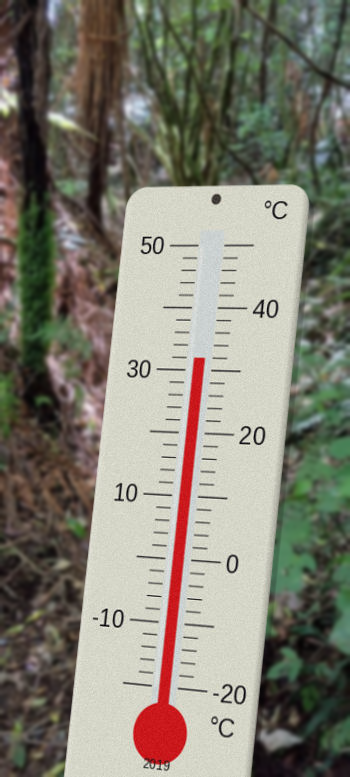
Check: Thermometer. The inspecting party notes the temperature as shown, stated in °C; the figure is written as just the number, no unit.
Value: 32
